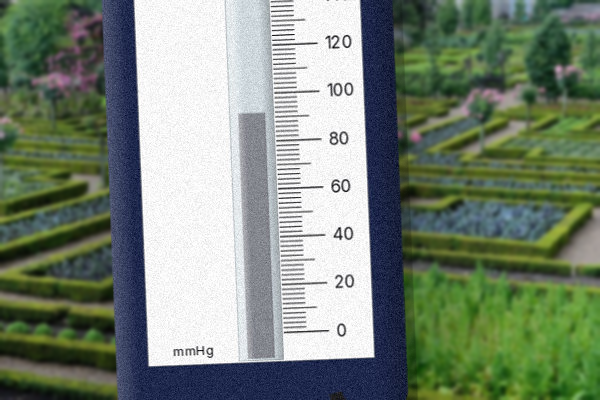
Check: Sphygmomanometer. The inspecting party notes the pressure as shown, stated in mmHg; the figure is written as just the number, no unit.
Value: 92
